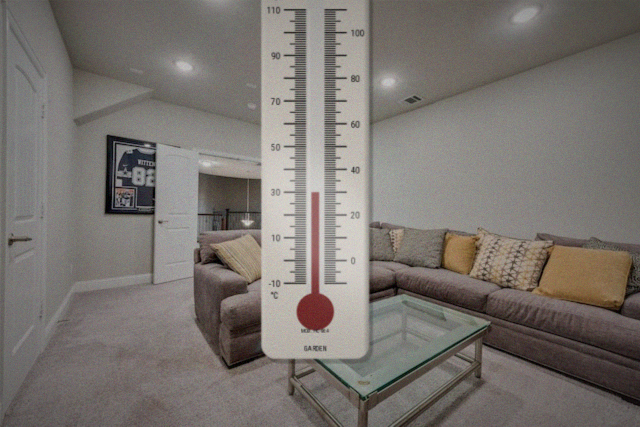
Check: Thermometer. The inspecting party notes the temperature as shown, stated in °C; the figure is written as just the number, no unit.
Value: 30
